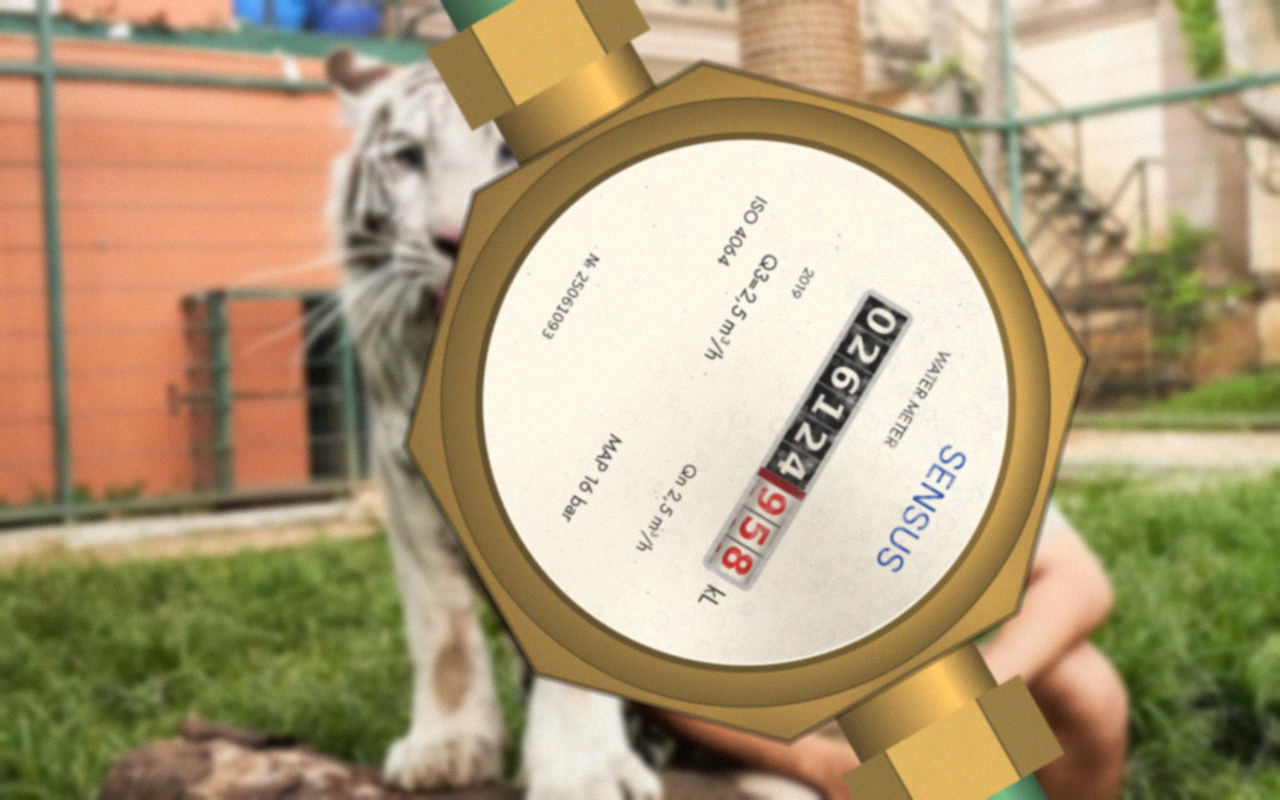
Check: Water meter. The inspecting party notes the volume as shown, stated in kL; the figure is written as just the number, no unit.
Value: 26124.958
